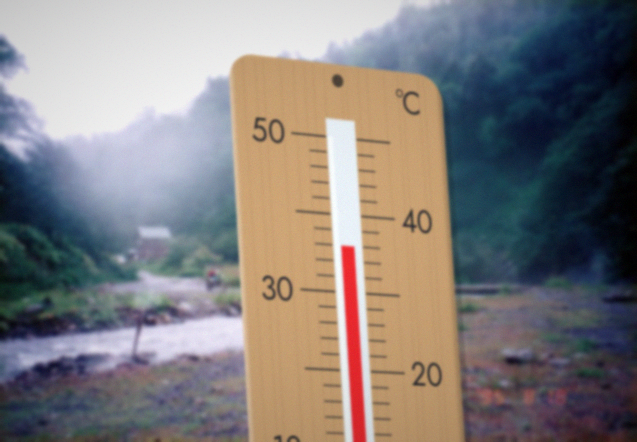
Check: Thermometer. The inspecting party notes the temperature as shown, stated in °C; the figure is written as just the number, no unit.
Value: 36
